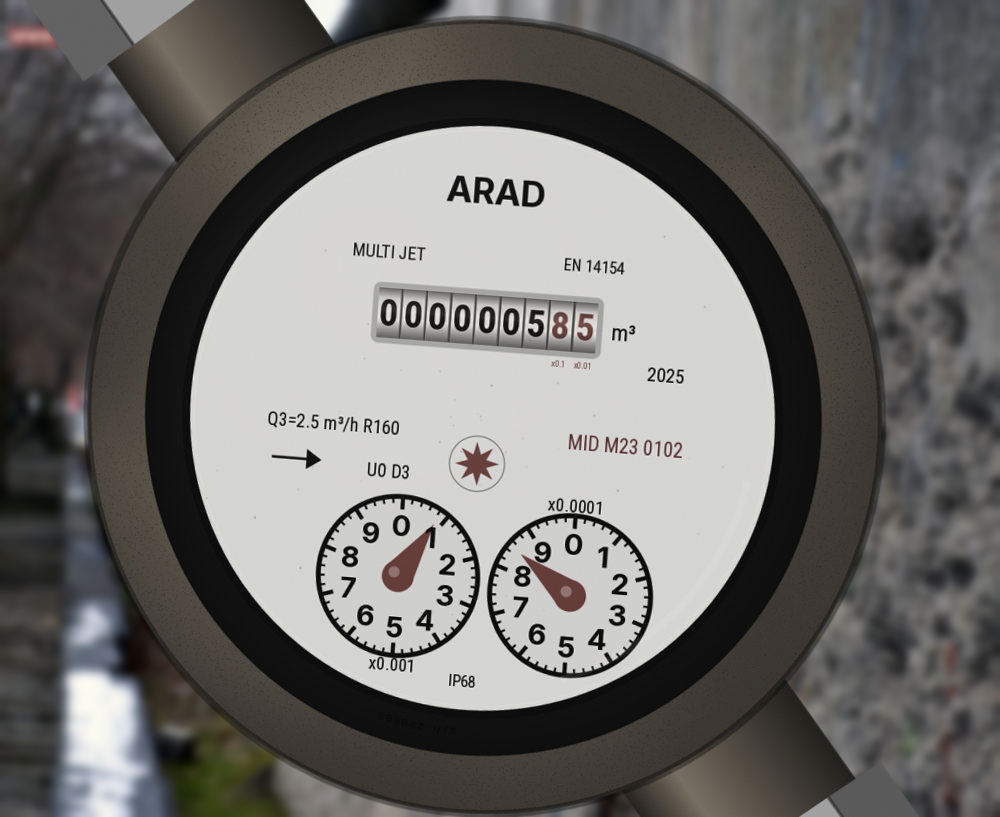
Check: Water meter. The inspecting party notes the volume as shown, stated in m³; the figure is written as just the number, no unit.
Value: 5.8508
